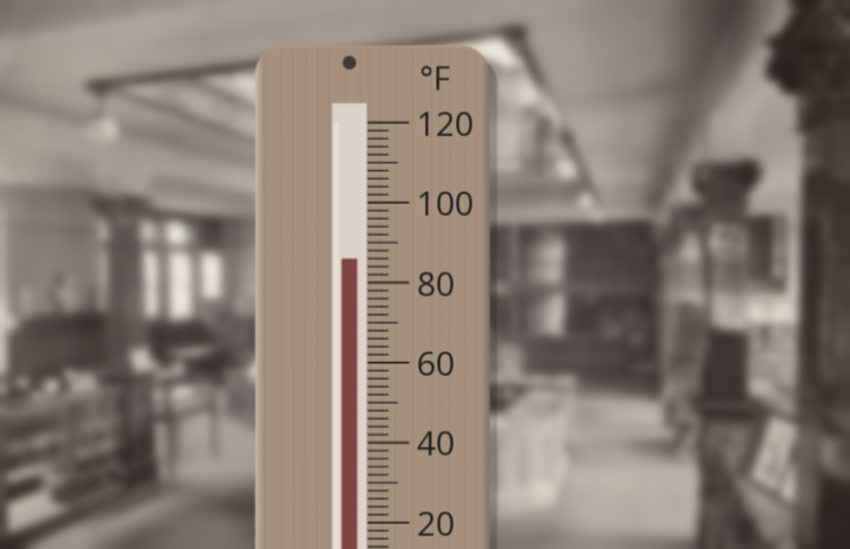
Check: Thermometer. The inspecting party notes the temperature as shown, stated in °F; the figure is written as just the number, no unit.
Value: 86
